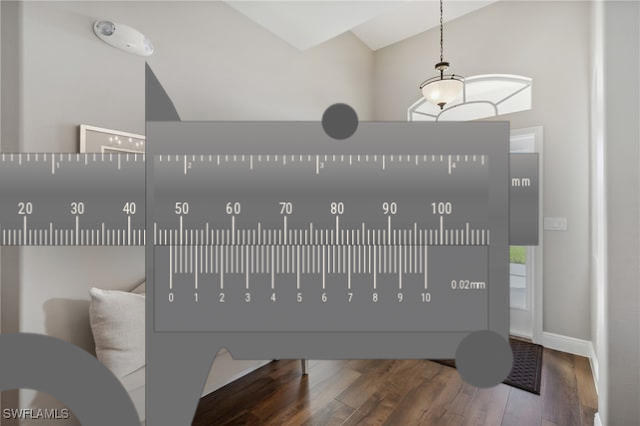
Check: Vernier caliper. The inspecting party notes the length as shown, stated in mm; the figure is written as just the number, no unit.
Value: 48.0
